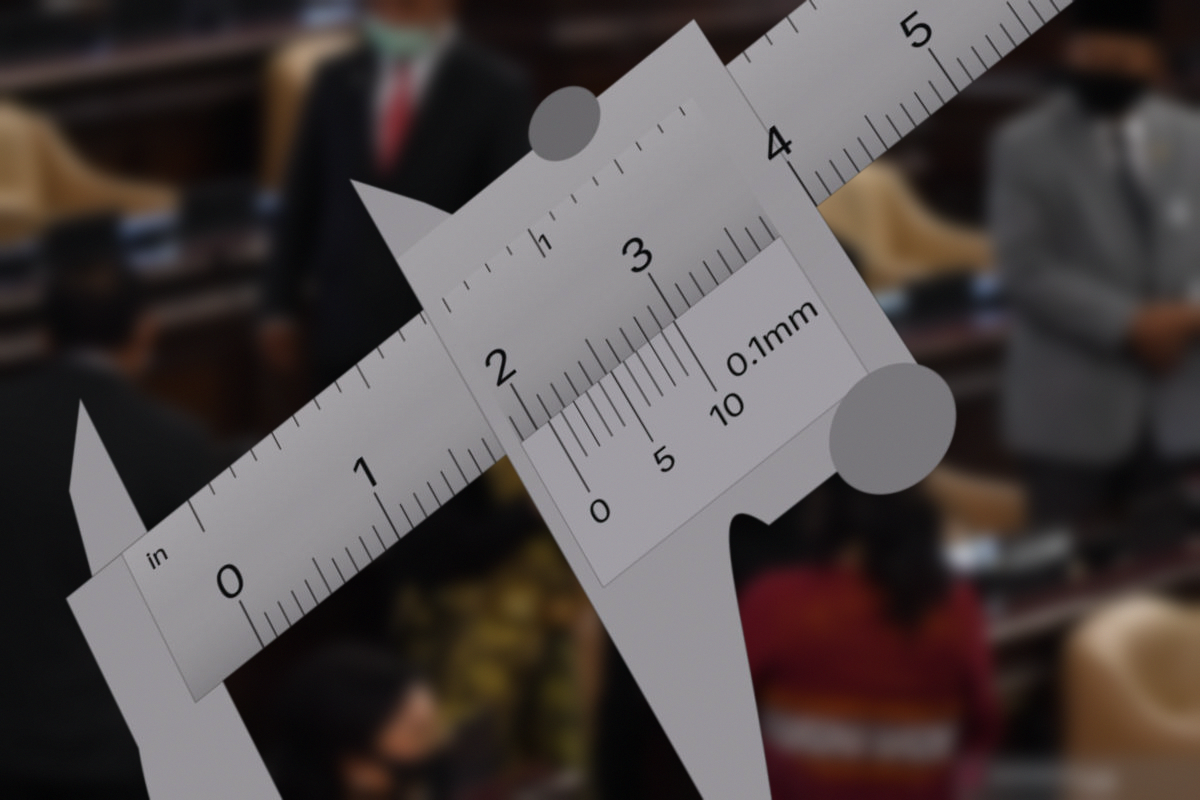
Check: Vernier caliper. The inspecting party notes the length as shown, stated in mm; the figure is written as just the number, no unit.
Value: 20.8
